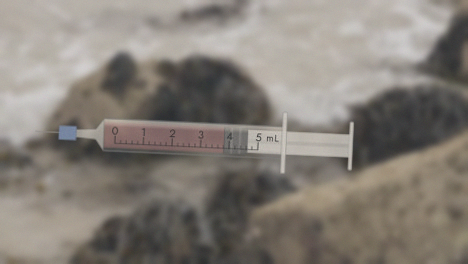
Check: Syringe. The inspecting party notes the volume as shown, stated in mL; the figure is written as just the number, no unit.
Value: 3.8
